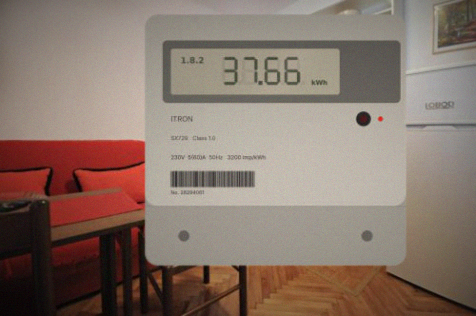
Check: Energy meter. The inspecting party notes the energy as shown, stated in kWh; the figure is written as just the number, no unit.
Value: 37.66
